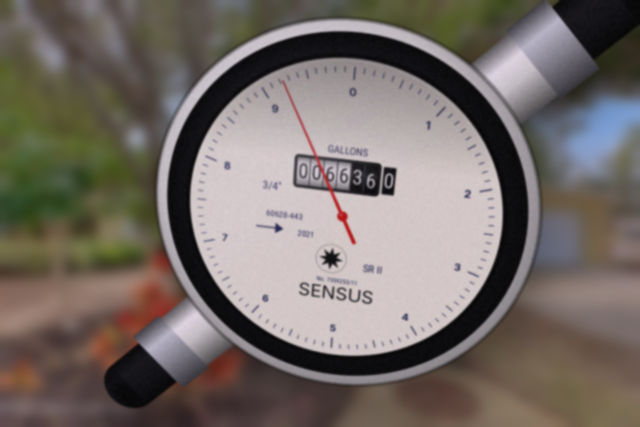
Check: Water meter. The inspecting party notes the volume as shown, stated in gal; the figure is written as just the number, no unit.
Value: 66359.2
